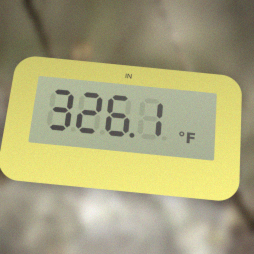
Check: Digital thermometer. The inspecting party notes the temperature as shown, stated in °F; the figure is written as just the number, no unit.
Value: 326.1
